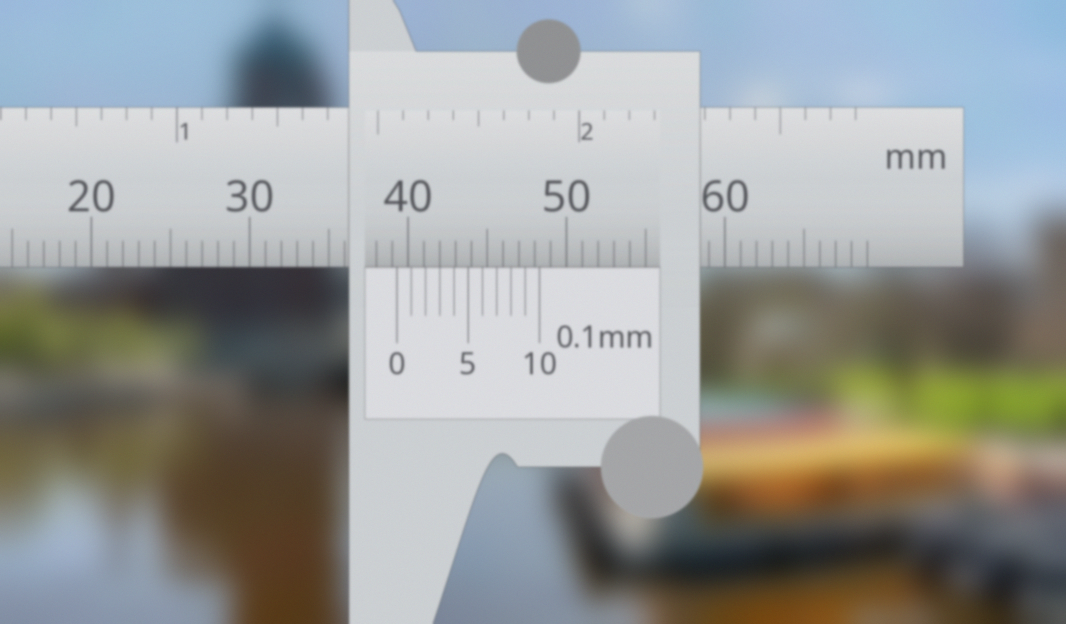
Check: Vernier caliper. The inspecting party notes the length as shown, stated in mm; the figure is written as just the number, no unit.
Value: 39.3
